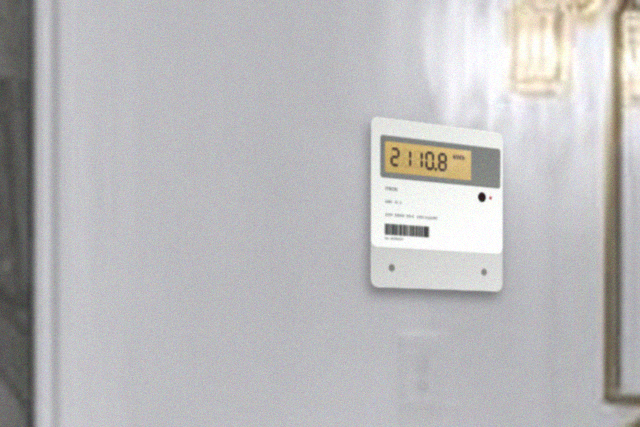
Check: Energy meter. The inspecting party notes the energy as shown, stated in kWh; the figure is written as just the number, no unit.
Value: 2110.8
